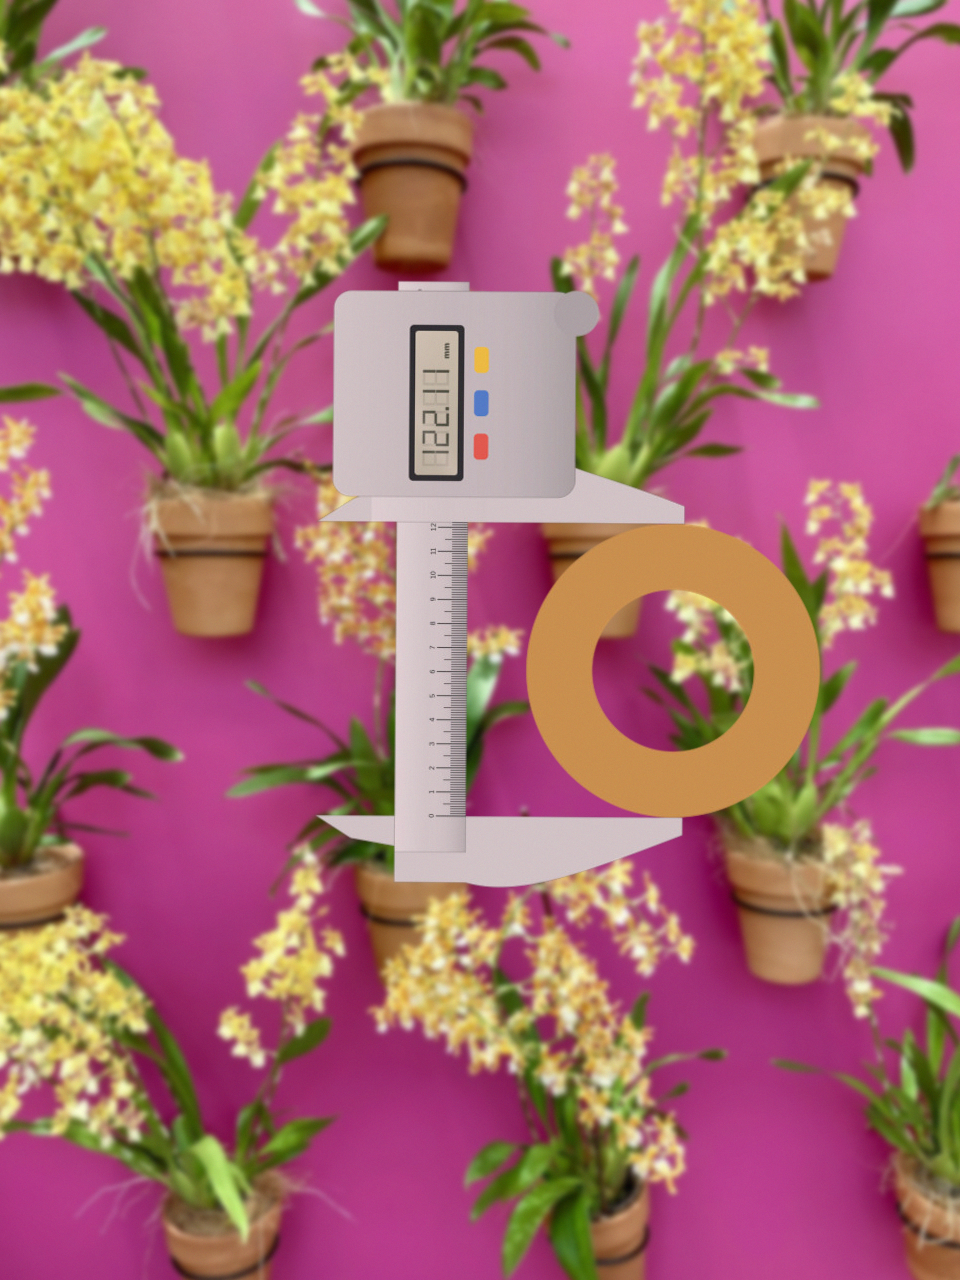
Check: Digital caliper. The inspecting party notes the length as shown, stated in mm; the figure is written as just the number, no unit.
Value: 122.11
